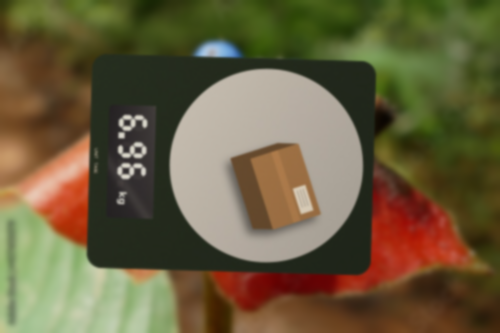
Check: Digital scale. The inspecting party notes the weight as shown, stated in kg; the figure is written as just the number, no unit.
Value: 6.96
